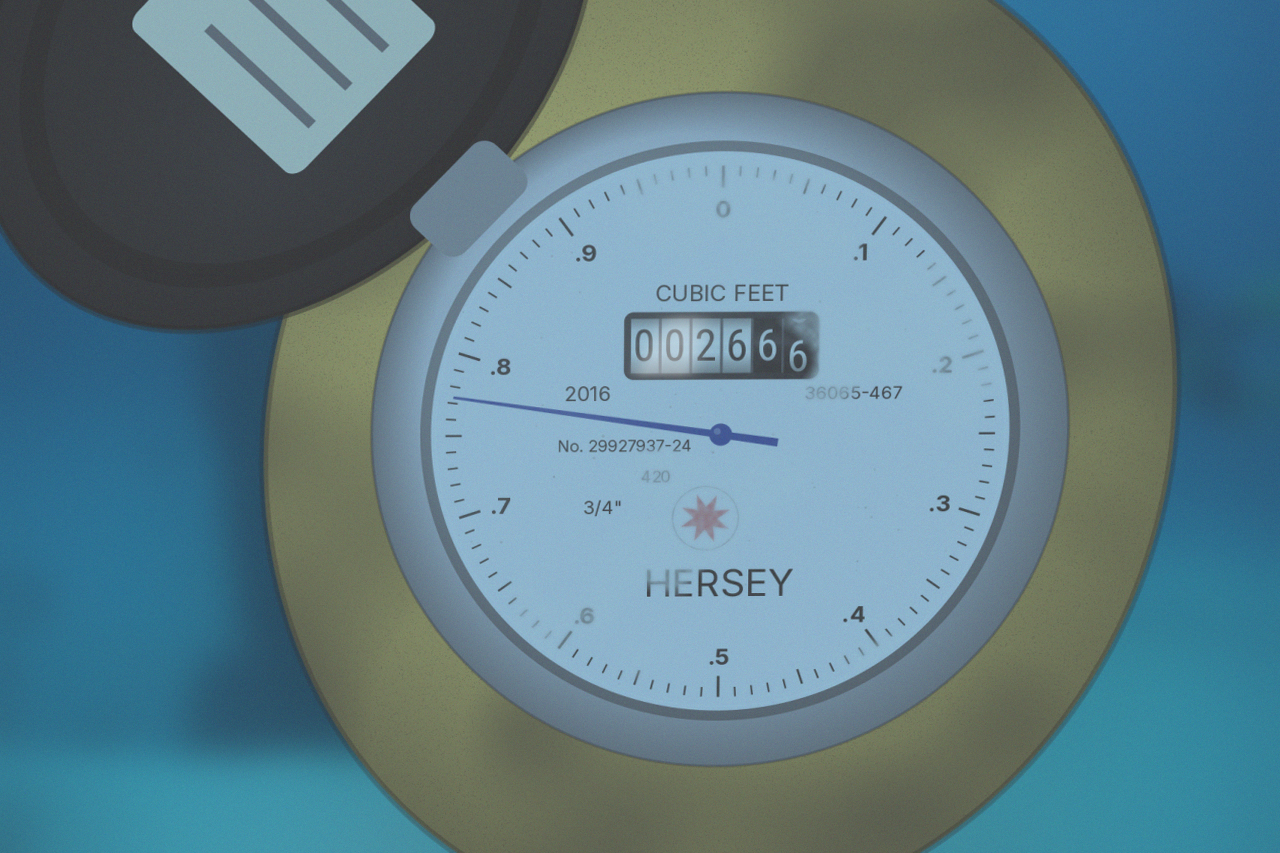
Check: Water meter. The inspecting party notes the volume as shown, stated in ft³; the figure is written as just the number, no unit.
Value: 2665.77
